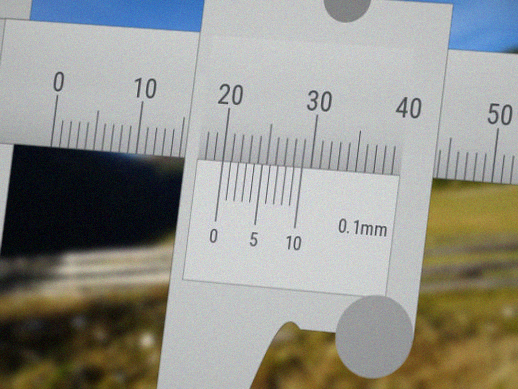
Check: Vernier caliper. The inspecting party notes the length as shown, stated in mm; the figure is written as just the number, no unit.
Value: 20.0
